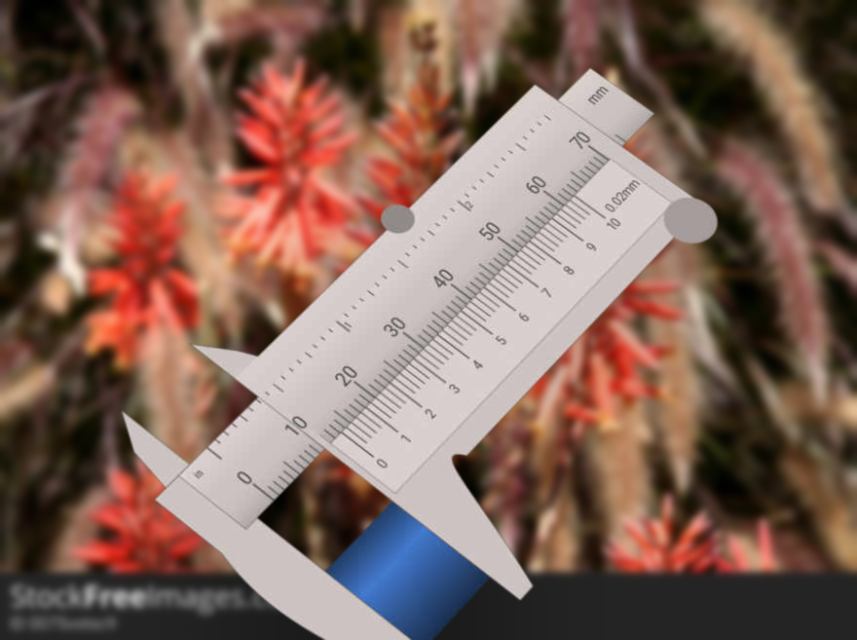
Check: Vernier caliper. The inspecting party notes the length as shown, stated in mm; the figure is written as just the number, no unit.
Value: 13.2
